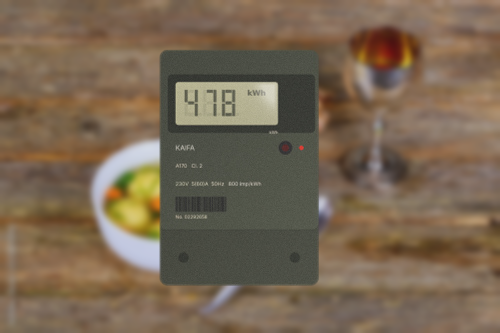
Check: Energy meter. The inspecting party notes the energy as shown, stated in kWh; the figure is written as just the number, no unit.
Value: 478
